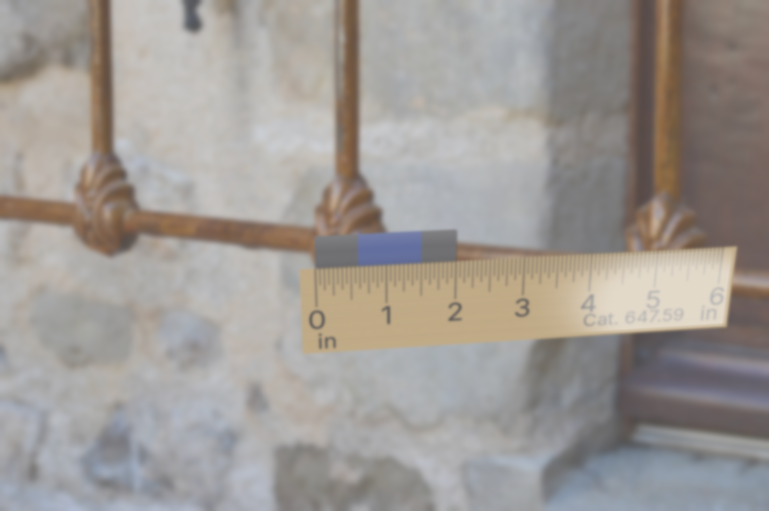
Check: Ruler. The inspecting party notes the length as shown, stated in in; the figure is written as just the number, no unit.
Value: 2
